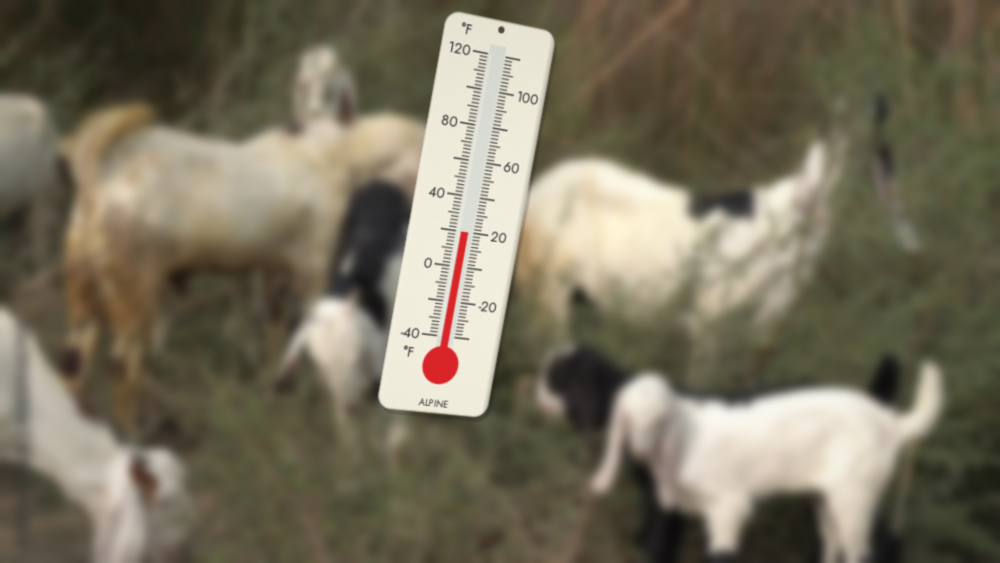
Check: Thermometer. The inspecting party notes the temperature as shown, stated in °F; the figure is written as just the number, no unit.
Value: 20
